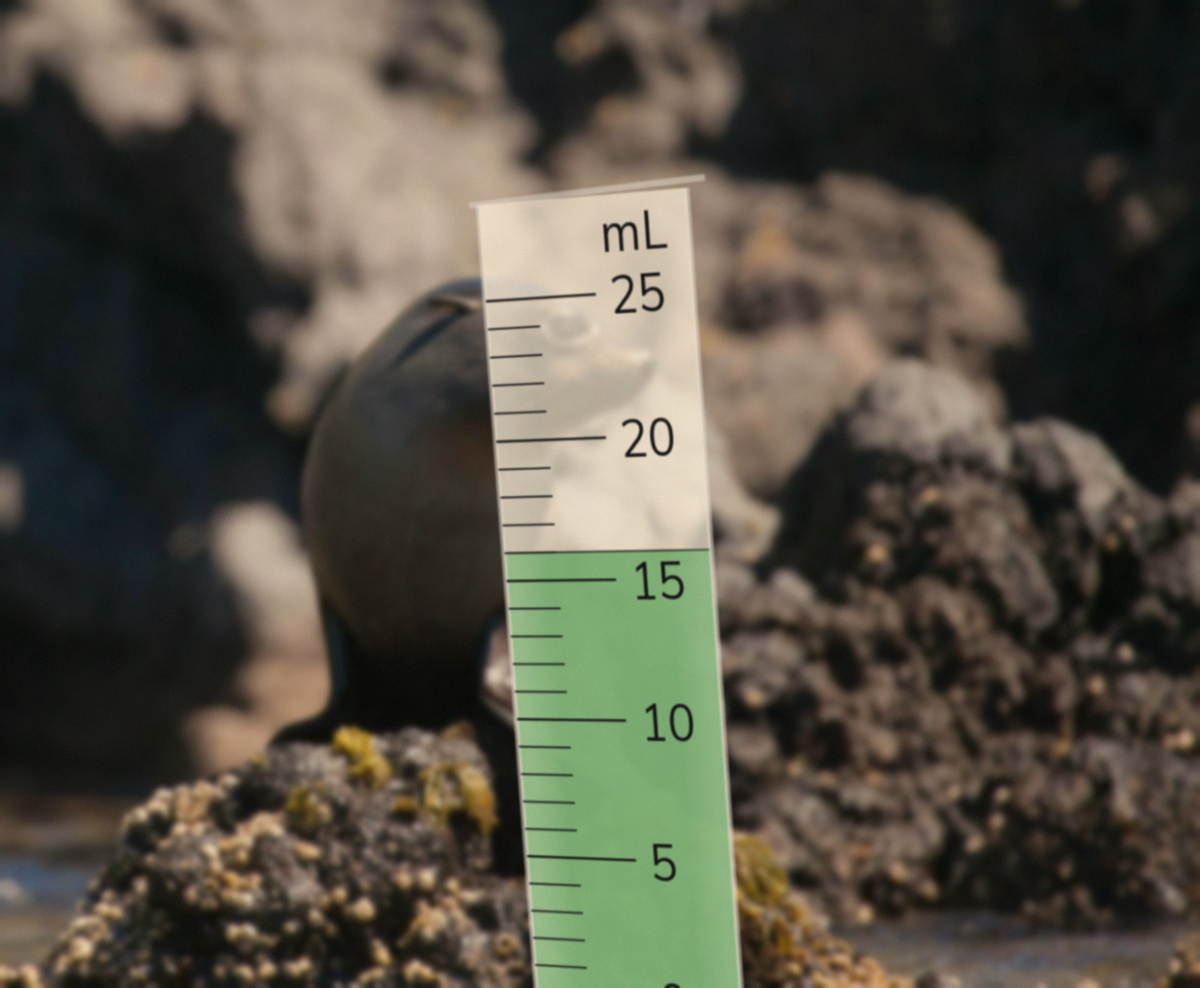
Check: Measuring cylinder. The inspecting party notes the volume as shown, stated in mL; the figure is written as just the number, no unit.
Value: 16
